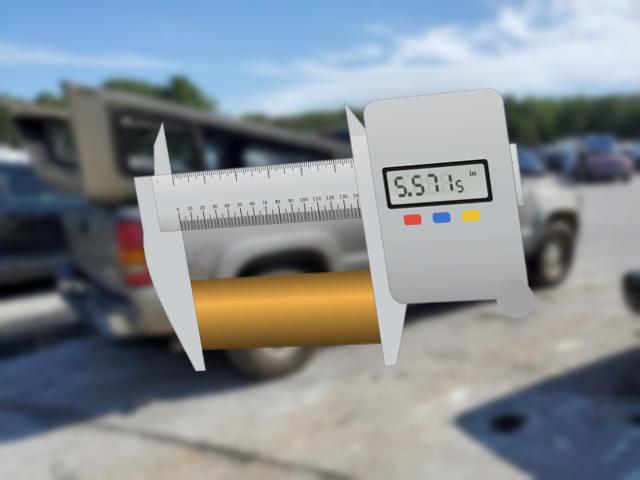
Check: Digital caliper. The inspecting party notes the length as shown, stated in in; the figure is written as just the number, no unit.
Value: 5.5715
